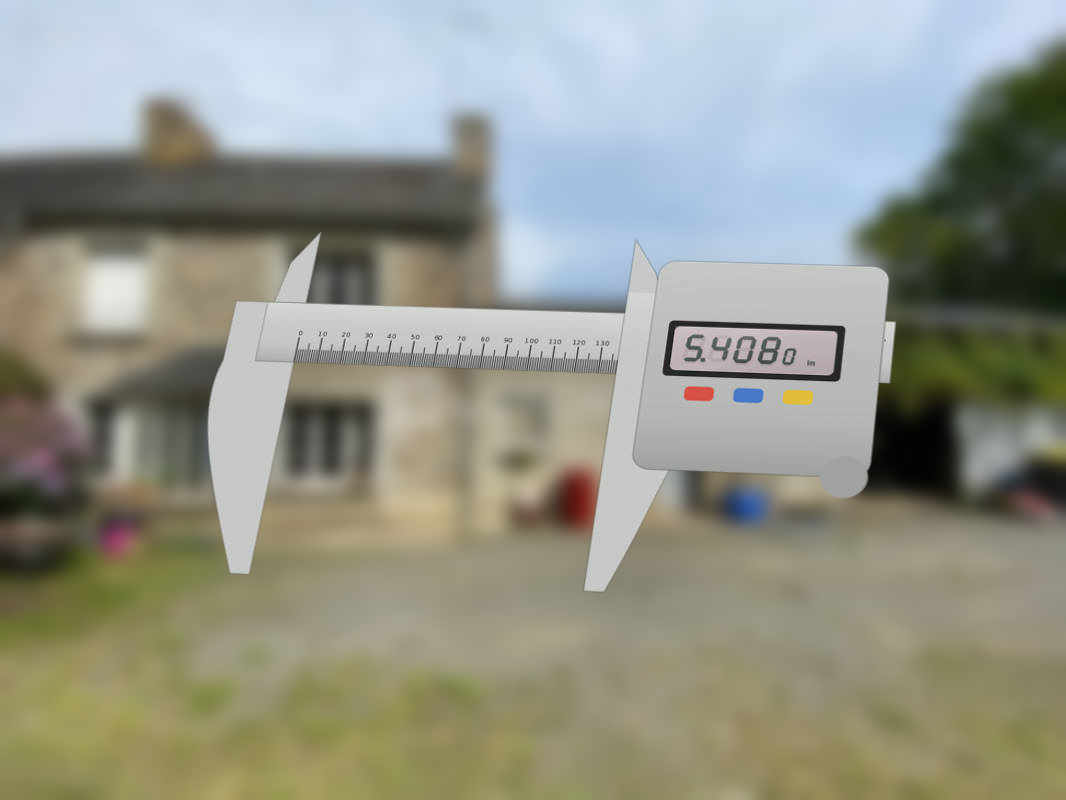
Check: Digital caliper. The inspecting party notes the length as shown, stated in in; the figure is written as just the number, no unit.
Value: 5.4080
